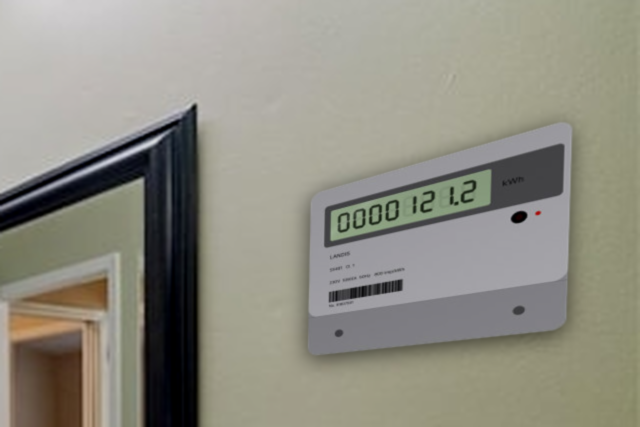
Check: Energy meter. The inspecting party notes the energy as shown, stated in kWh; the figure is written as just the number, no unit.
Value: 121.2
